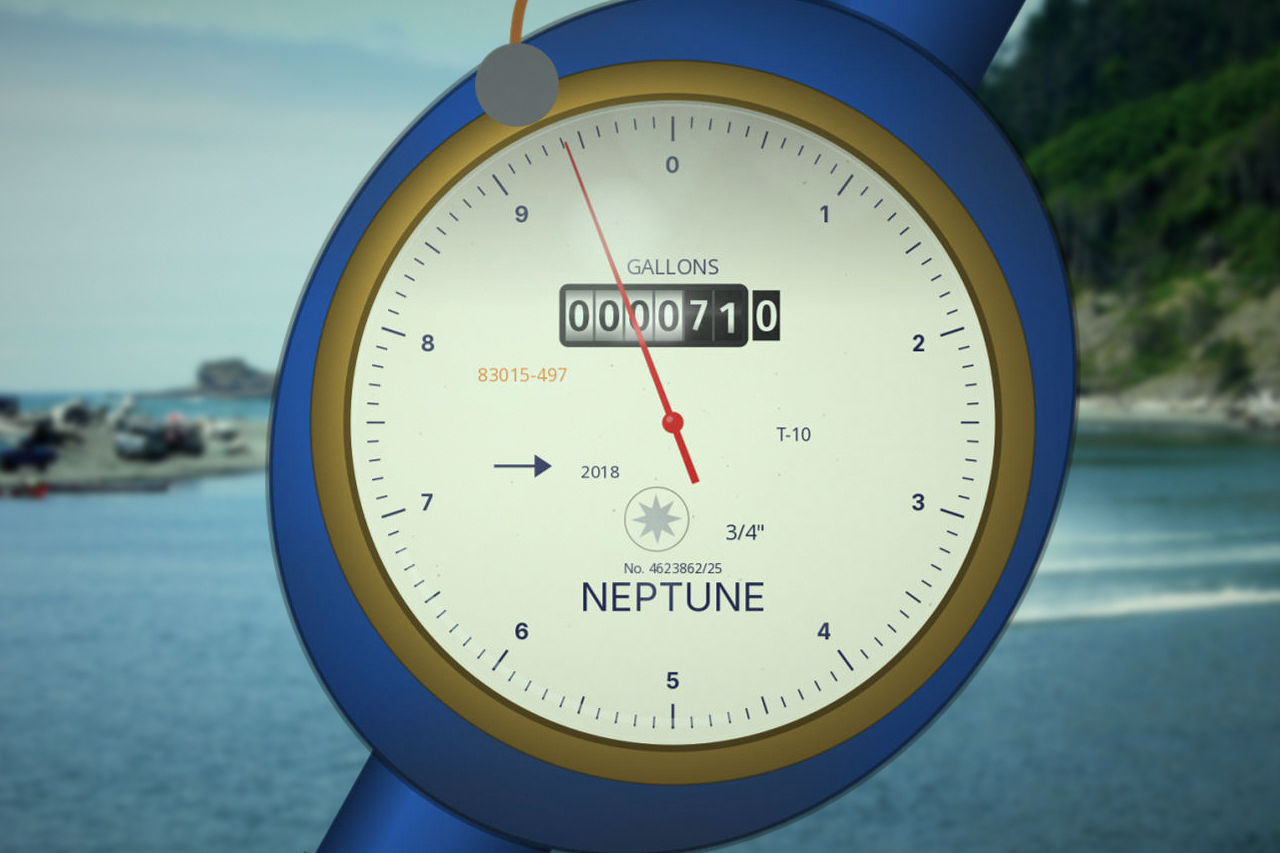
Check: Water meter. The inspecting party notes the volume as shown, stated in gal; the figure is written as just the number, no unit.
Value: 709.4
